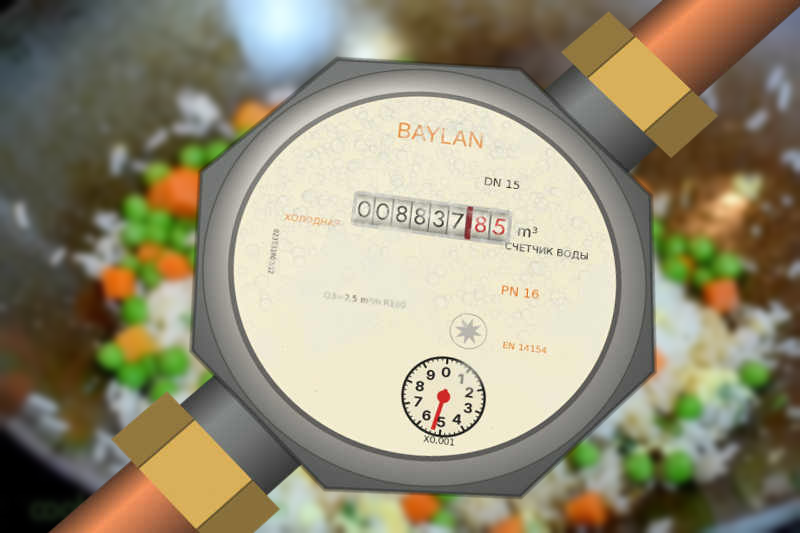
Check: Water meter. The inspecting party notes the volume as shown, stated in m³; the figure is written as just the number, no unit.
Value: 8837.855
